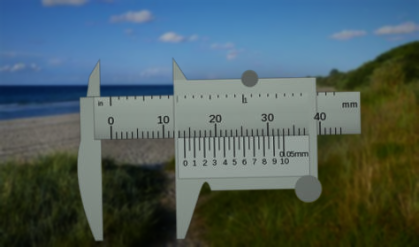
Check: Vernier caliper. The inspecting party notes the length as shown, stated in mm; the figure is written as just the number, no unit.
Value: 14.0
